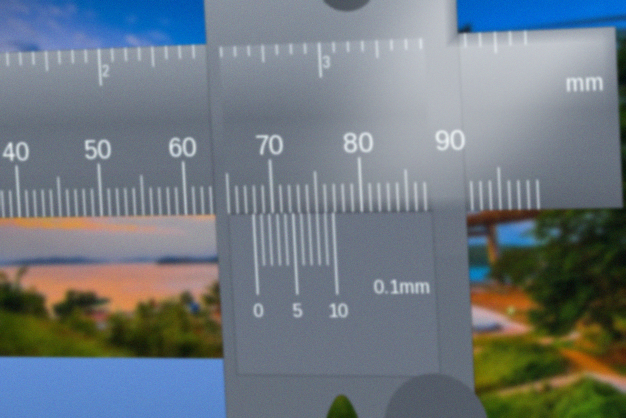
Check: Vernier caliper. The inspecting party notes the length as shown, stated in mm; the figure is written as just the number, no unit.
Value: 67.8
